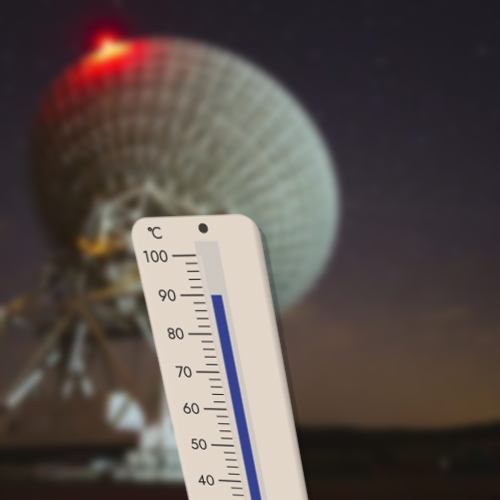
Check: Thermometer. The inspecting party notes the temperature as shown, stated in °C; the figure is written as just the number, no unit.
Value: 90
